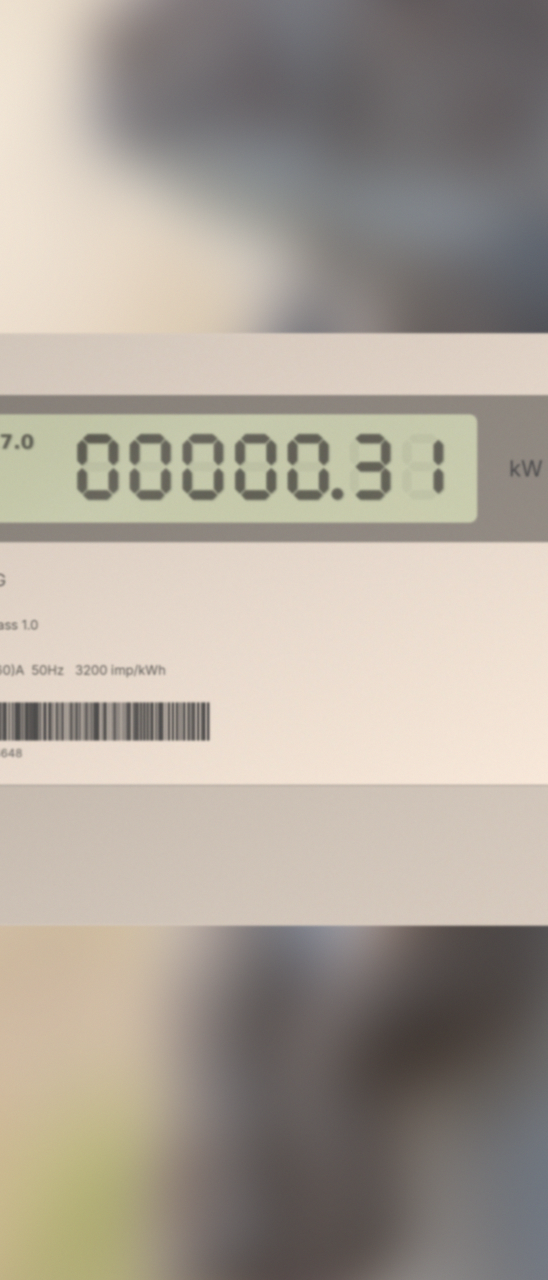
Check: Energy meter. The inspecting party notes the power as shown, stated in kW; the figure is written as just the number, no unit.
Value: 0.31
